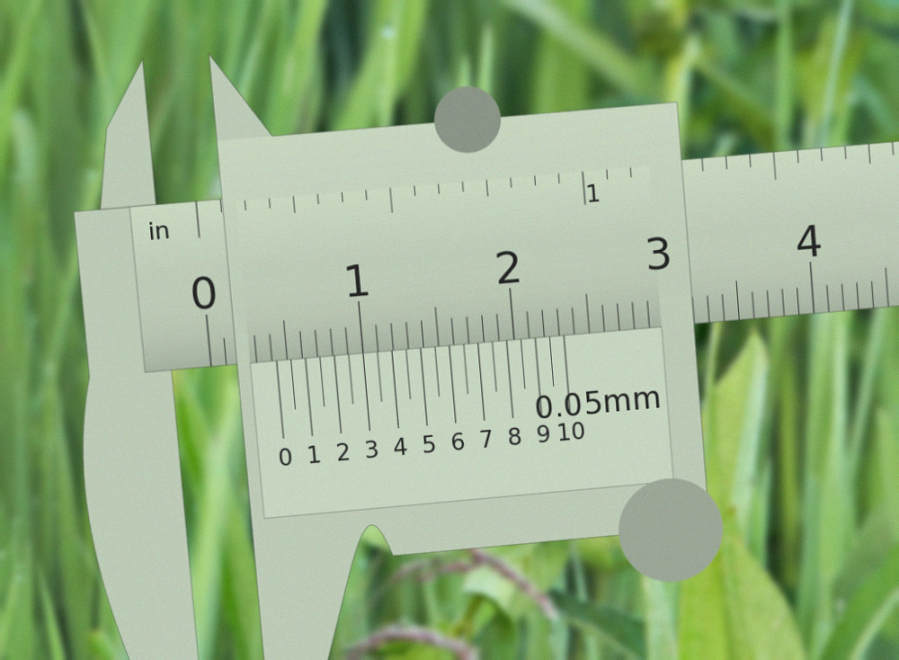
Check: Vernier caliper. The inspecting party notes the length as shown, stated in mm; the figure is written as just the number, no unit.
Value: 4.3
